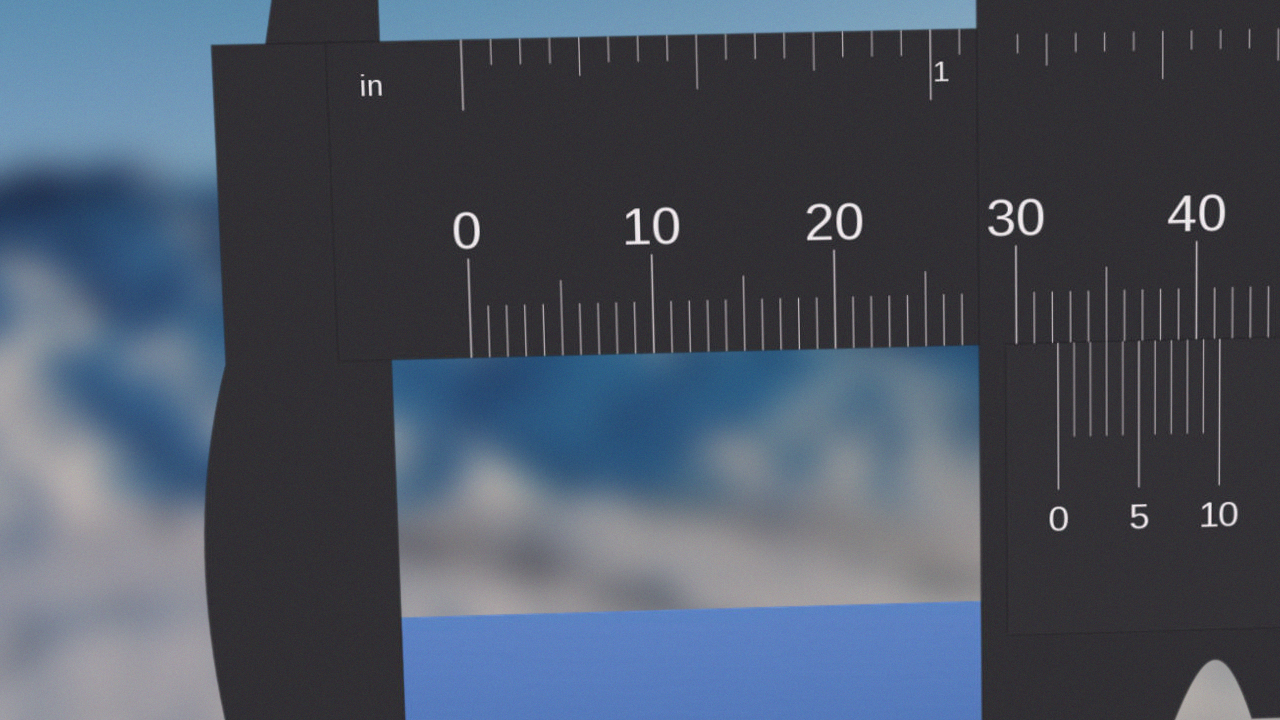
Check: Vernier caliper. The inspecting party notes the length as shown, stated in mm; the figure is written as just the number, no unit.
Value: 32.3
